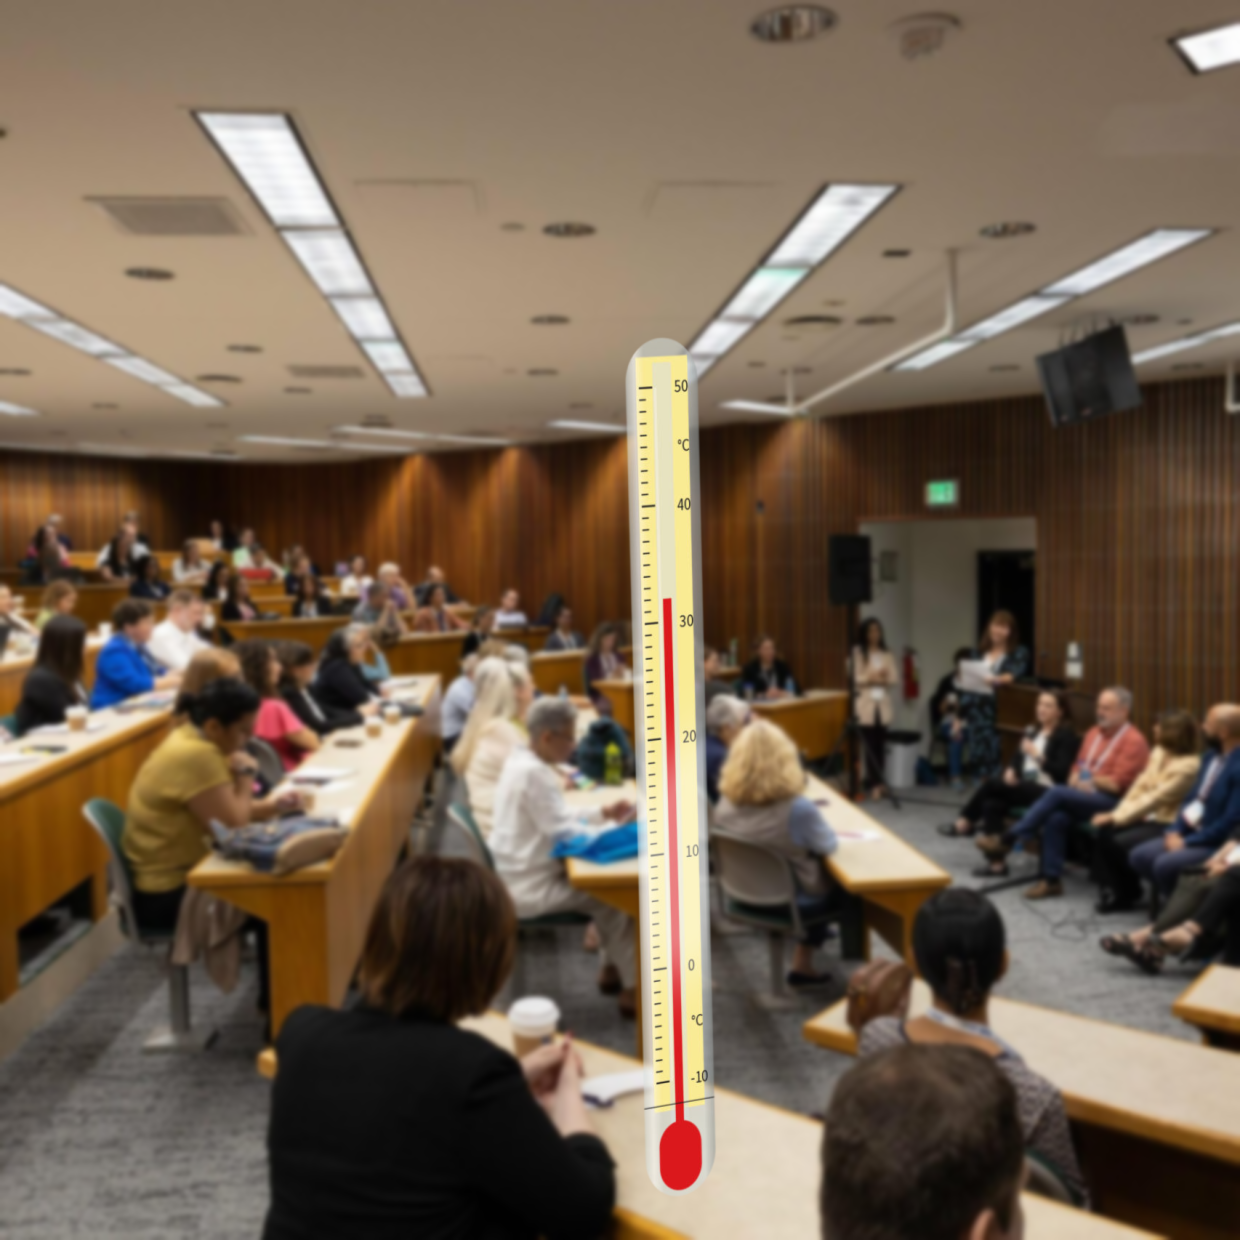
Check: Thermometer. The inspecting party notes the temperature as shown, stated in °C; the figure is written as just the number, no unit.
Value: 32
